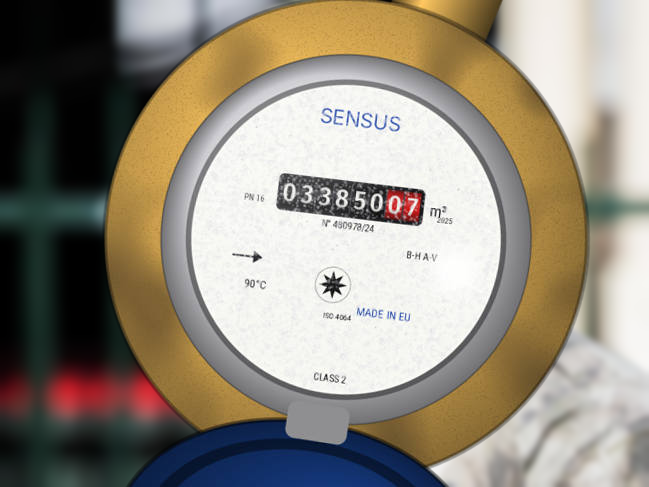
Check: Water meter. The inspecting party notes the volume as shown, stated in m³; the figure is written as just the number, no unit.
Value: 33850.07
